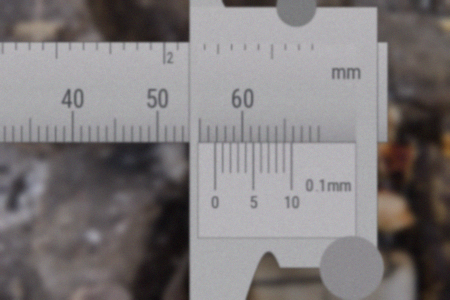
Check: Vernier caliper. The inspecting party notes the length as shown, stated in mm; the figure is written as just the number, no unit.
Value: 56.8
